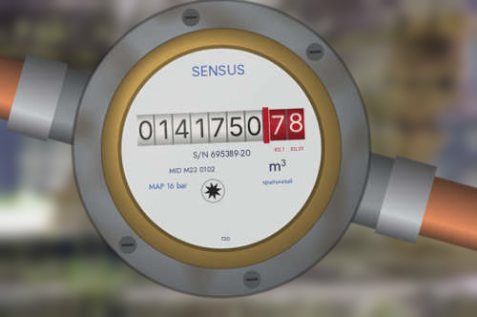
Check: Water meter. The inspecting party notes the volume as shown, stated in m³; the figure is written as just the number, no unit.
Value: 141750.78
